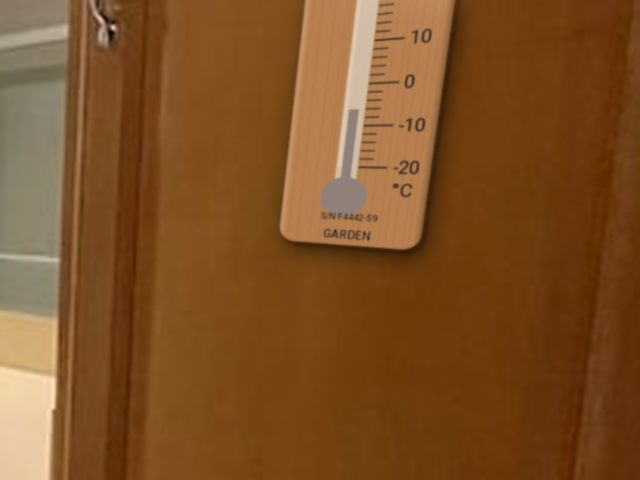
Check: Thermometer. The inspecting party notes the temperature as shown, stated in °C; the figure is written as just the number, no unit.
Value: -6
